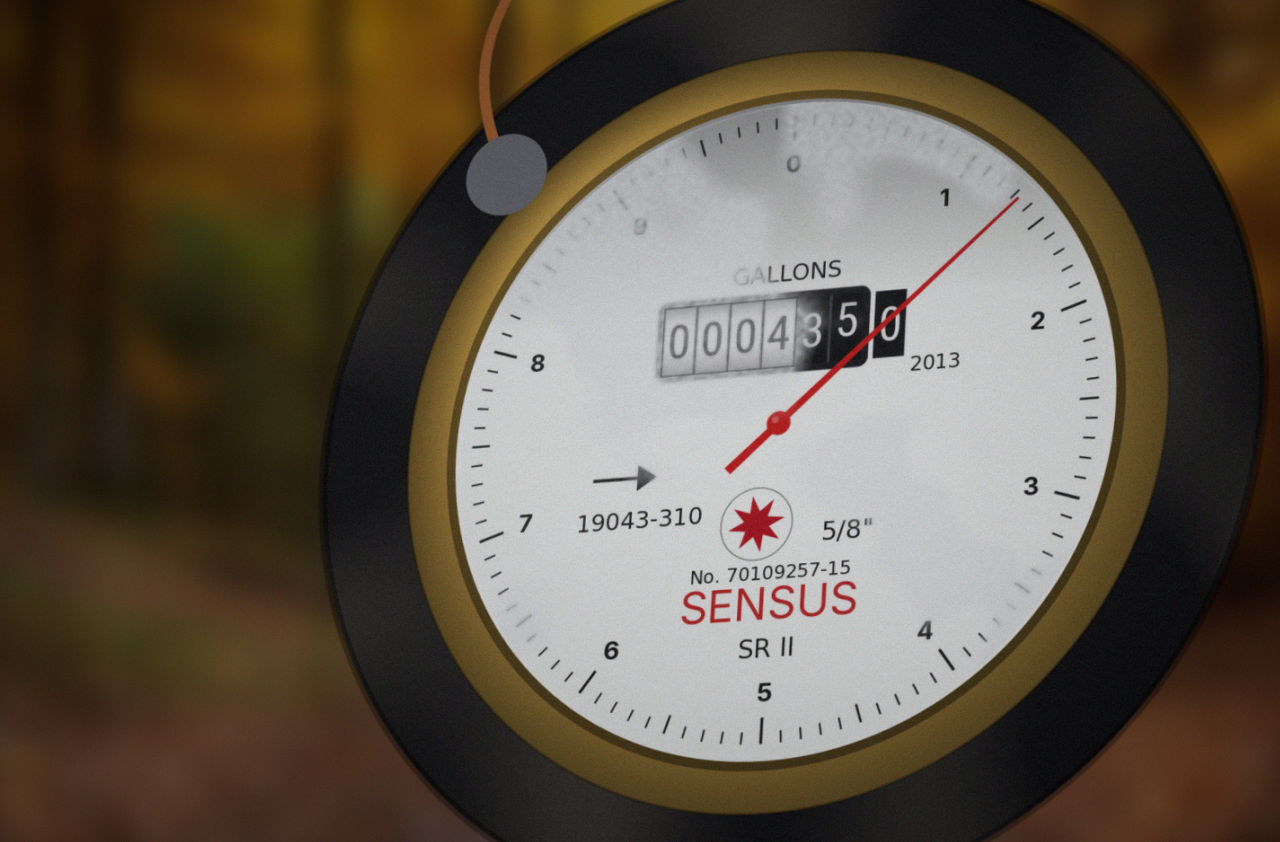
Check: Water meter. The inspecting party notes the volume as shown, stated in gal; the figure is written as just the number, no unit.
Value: 4351.3
